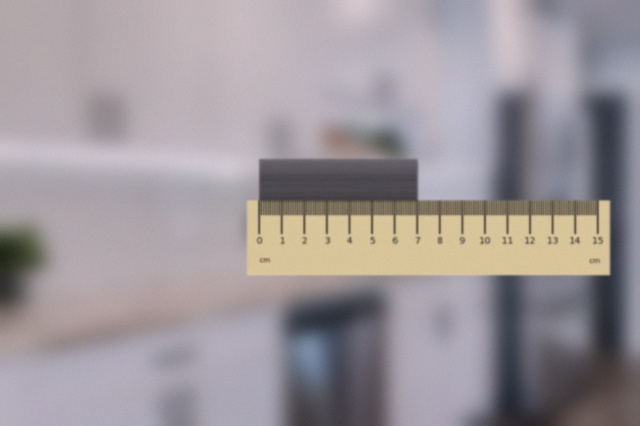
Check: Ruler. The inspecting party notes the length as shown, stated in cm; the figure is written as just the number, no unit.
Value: 7
